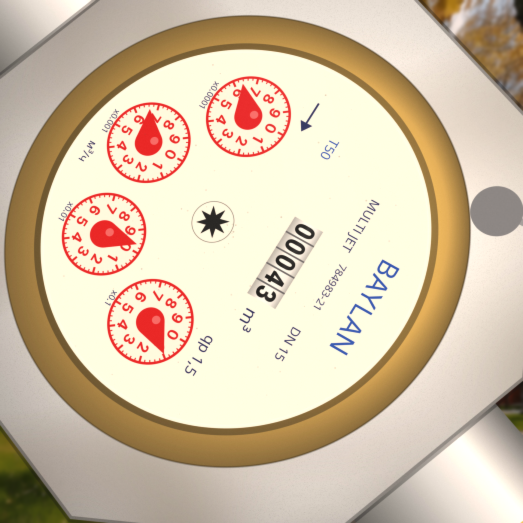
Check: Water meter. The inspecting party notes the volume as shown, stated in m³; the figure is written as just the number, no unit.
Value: 43.0966
